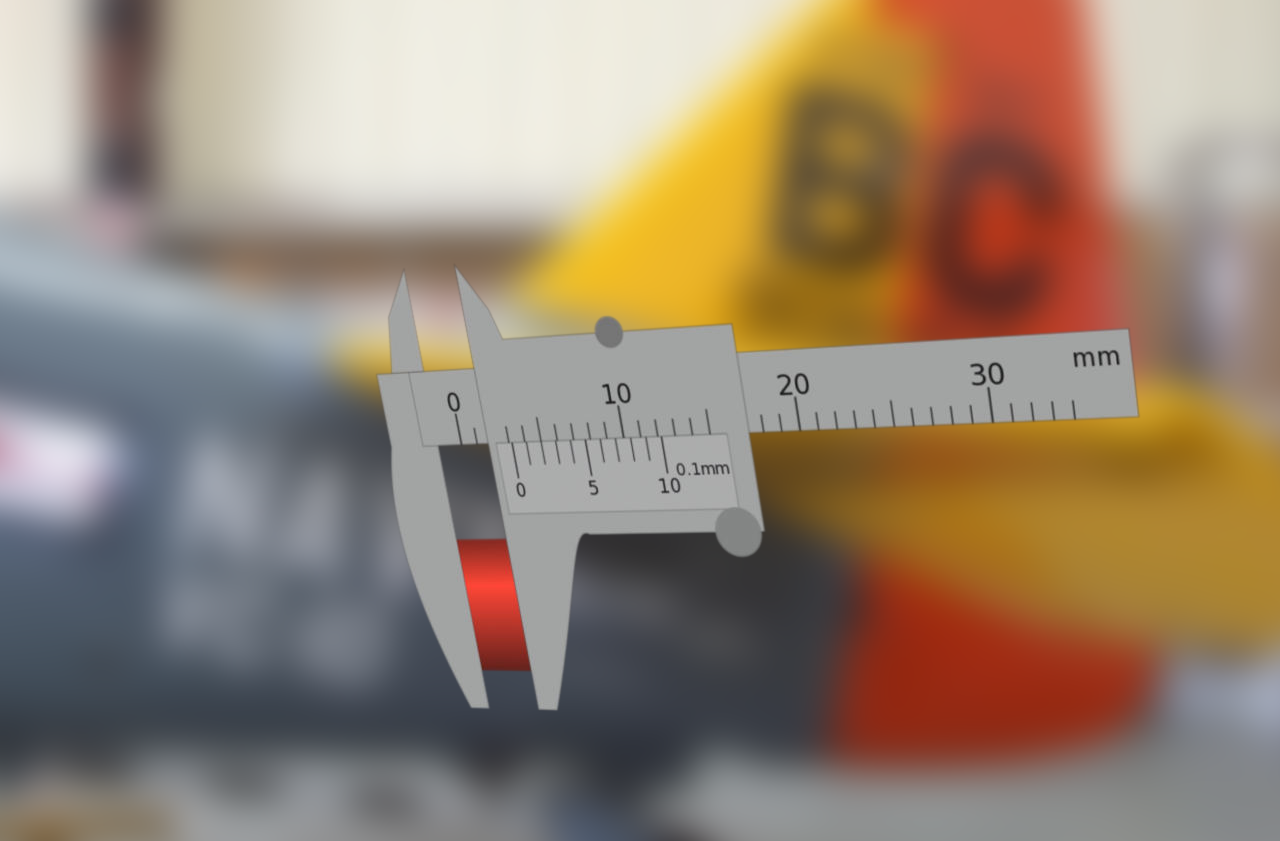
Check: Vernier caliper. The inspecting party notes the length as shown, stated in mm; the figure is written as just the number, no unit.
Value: 3.2
